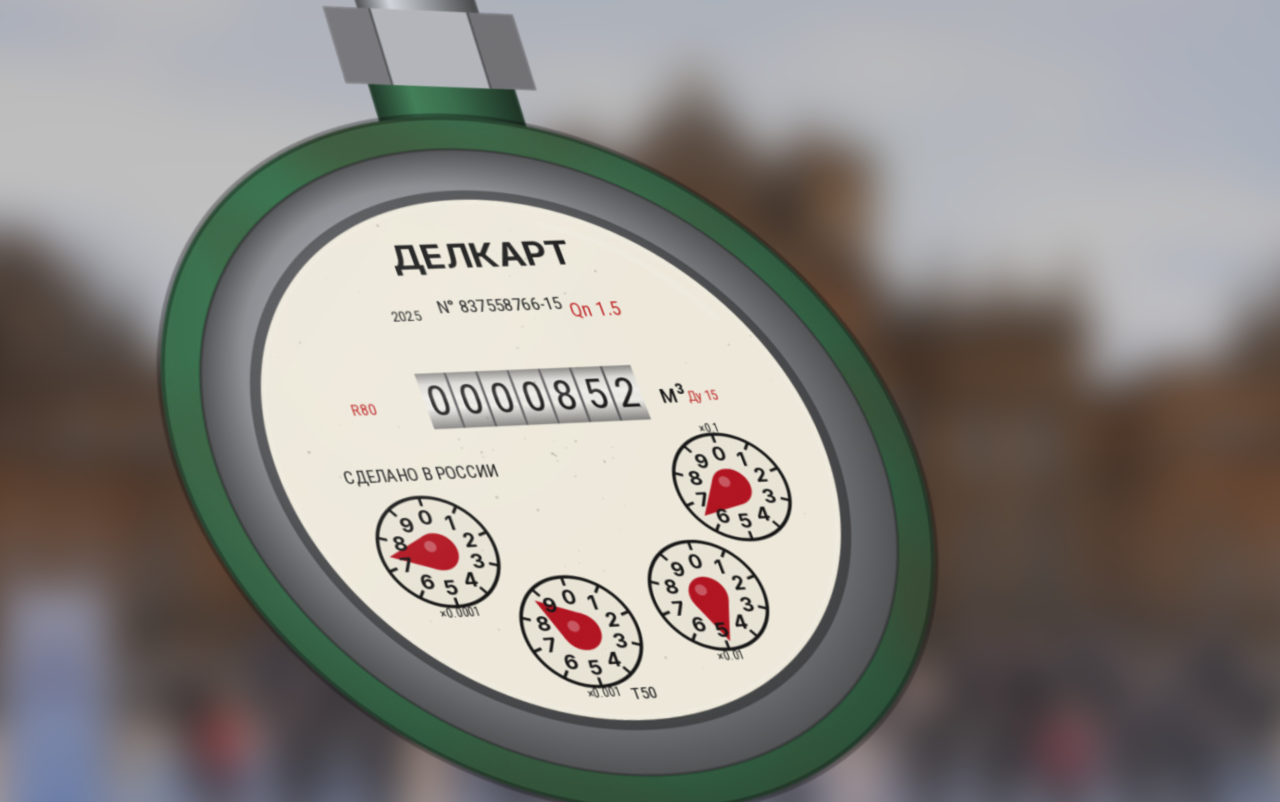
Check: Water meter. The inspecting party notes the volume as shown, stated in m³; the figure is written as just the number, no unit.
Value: 852.6487
